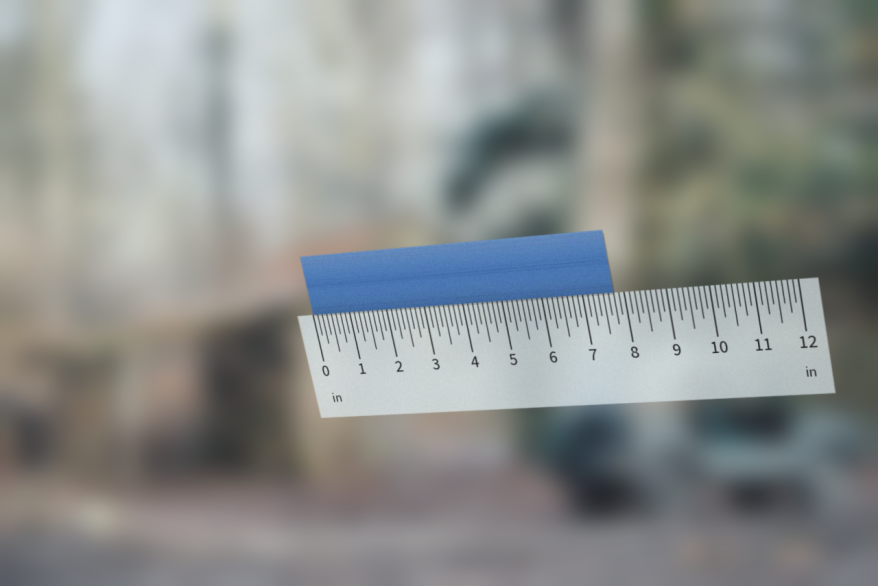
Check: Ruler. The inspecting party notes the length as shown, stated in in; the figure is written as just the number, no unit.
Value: 7.75
